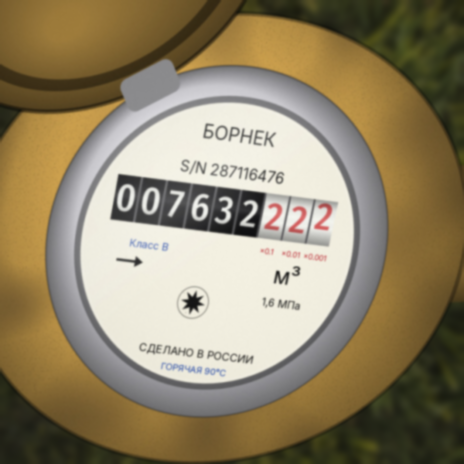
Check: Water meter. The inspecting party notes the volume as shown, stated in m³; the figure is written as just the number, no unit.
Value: 7632.222
